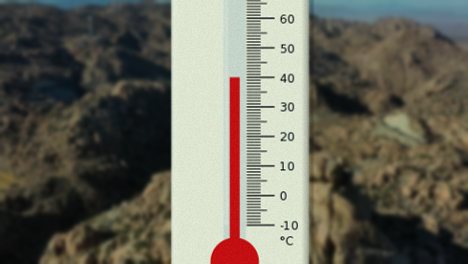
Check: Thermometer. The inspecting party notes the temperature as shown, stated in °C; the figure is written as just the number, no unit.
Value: 40
